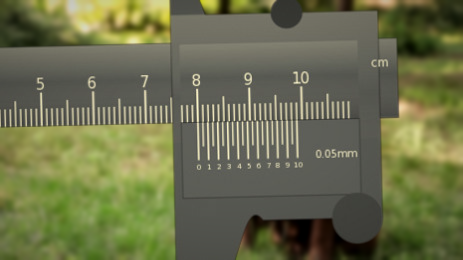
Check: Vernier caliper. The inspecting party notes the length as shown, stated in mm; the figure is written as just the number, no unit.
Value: 80.0
